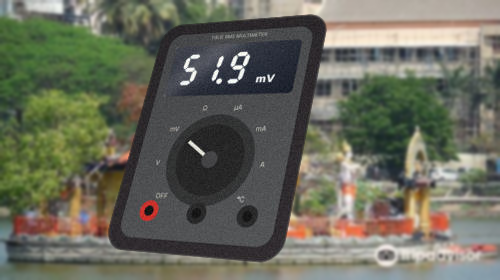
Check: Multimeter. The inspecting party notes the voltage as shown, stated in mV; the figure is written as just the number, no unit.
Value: 51.9
